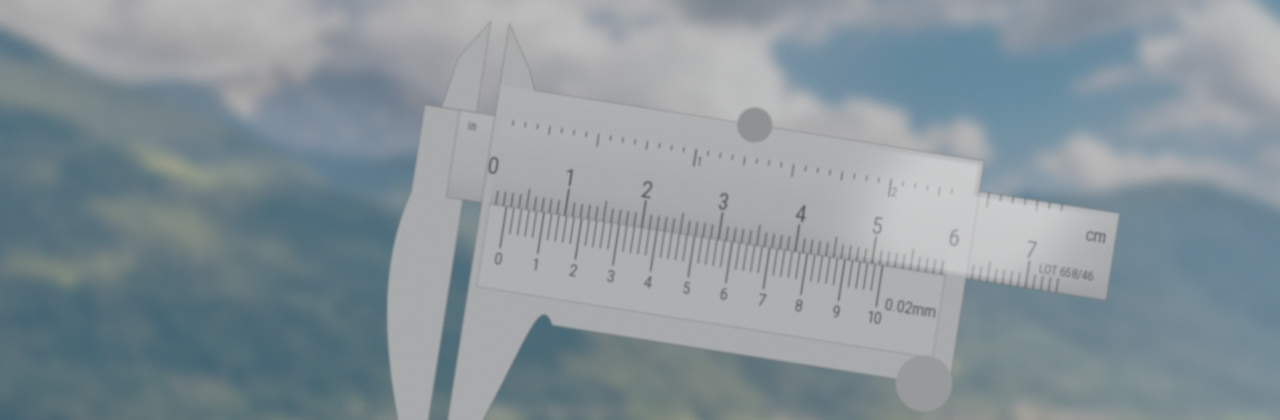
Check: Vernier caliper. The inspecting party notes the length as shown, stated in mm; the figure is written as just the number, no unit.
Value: 2.4
